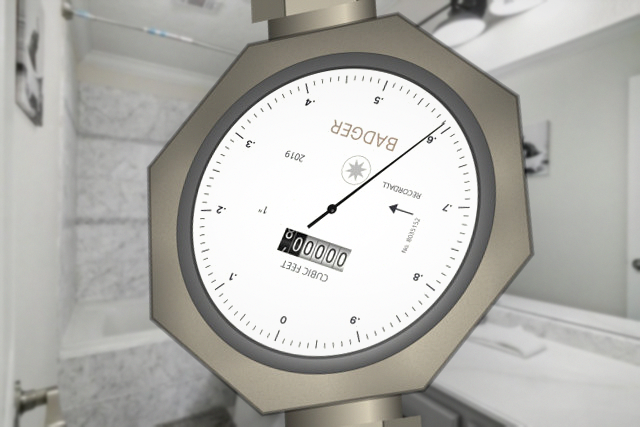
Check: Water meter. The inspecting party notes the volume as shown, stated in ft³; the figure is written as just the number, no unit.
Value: 7.59
